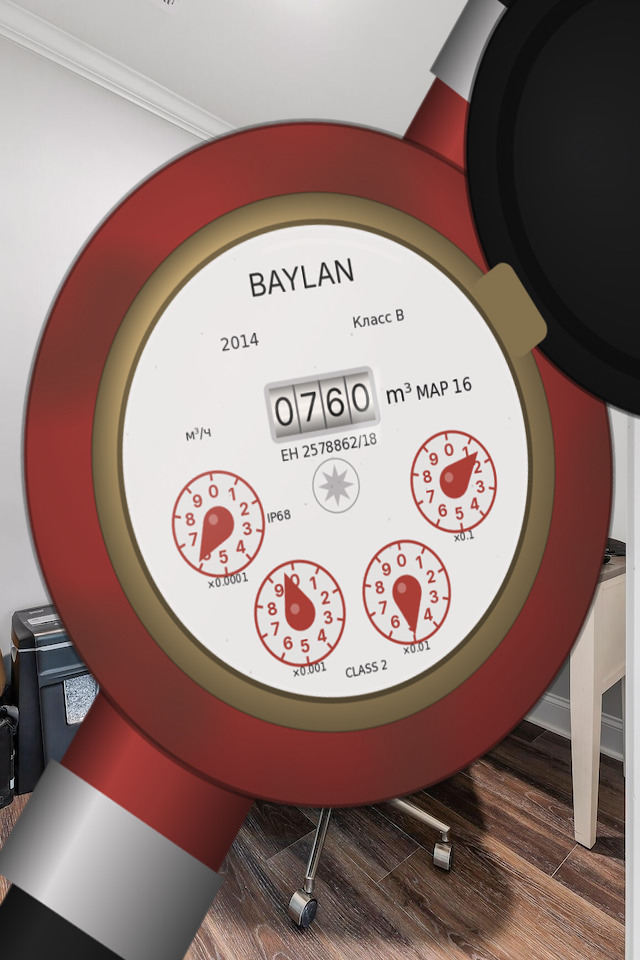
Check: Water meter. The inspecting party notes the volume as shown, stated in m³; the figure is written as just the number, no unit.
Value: 760.1496
